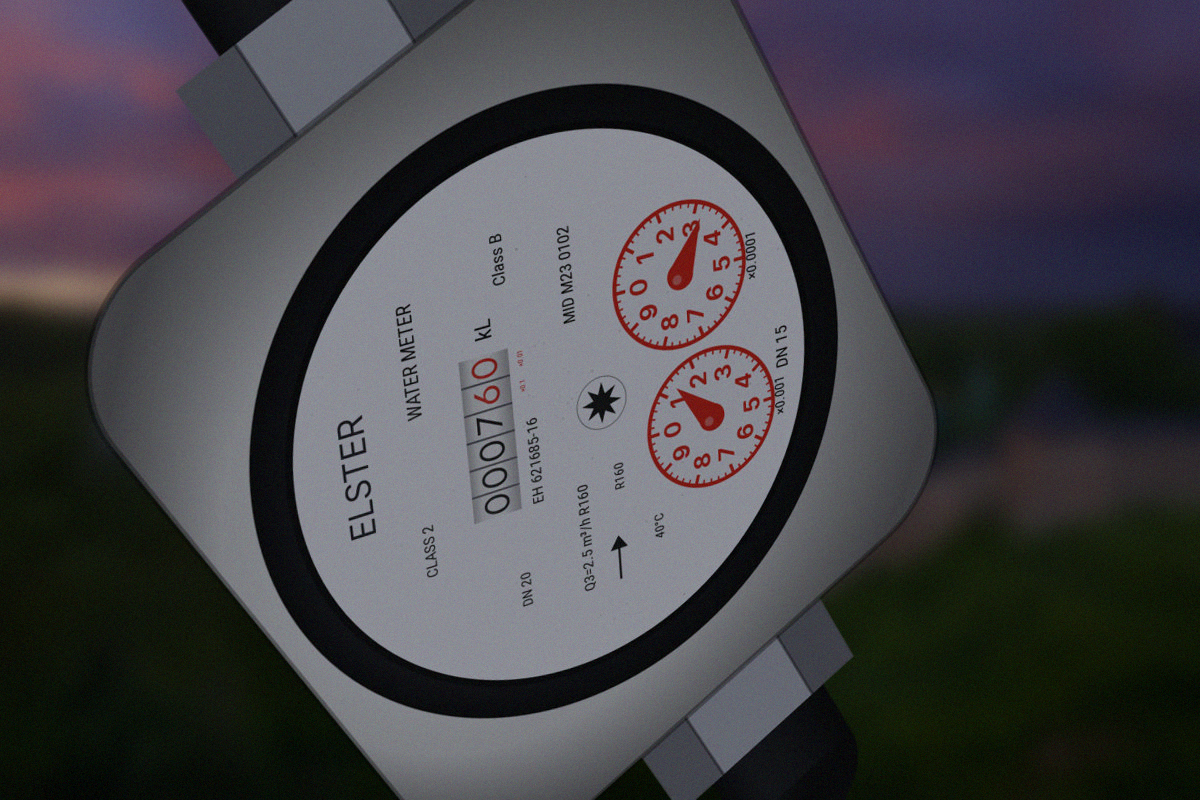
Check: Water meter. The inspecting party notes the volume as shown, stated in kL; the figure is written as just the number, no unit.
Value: 7.6013
